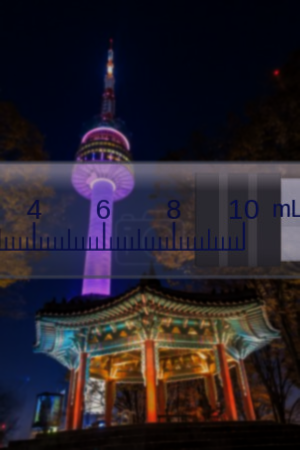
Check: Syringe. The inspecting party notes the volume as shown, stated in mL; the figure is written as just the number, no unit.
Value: 8.6
